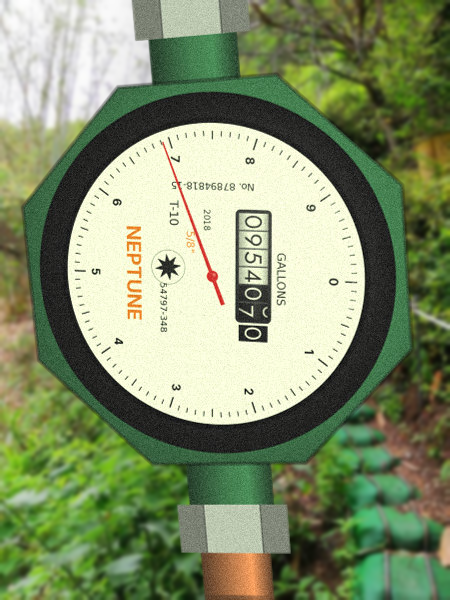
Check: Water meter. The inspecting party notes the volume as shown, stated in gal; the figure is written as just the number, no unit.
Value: 954066.9
